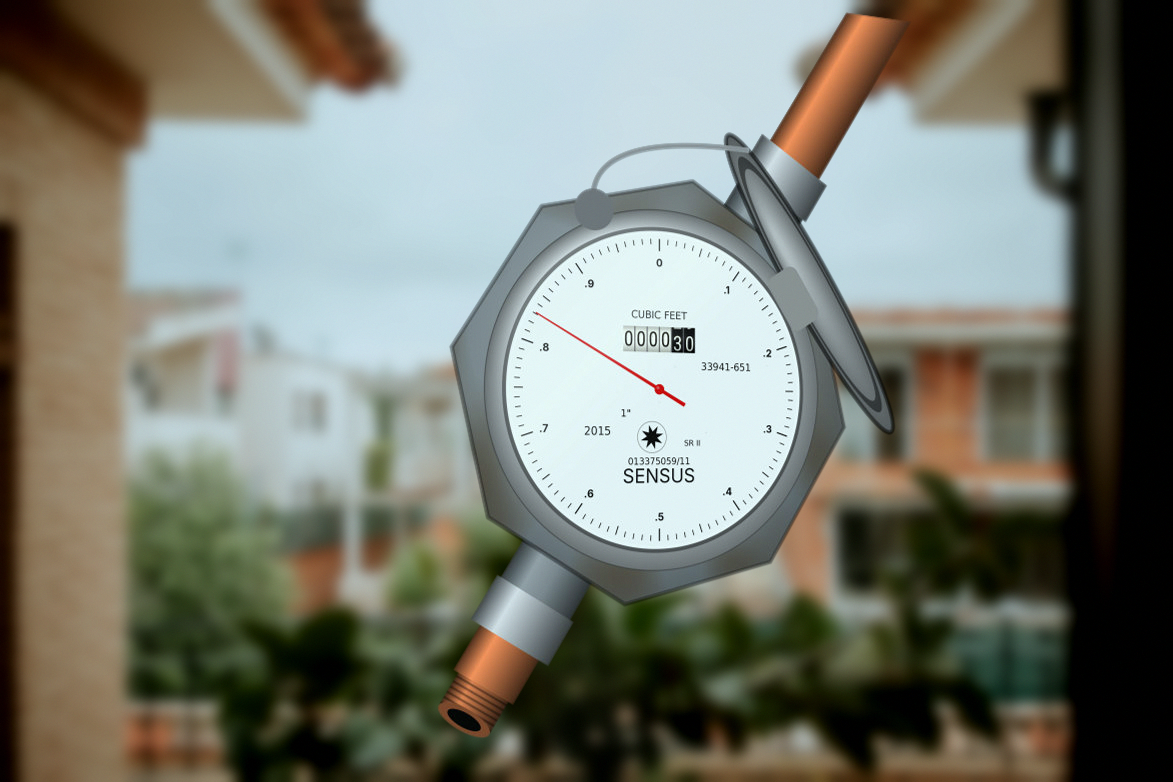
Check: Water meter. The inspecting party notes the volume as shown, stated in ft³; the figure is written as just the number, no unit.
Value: 29.83
